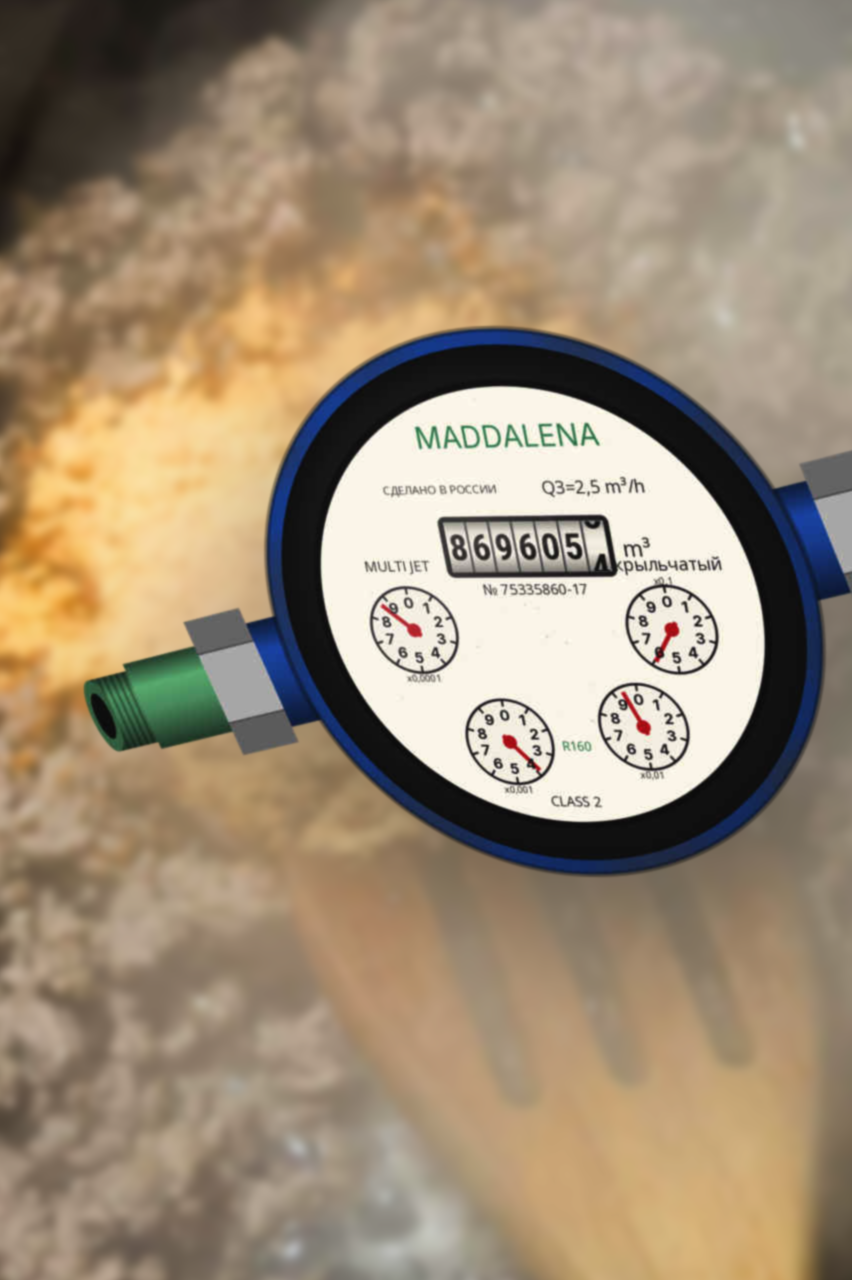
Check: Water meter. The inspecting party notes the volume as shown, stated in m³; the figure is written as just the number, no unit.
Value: 8696053.5938
